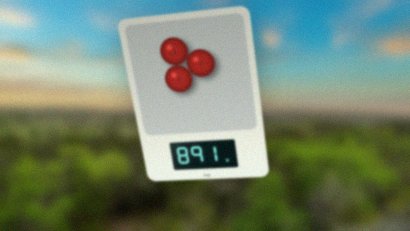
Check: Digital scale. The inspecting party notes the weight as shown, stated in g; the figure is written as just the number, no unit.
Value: 891
